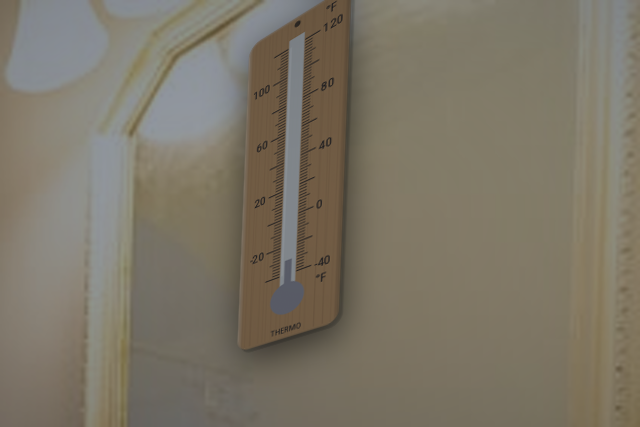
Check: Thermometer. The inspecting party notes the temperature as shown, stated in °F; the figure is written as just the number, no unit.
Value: -30
